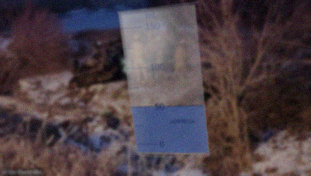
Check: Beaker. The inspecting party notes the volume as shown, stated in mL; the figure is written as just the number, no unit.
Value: 50
